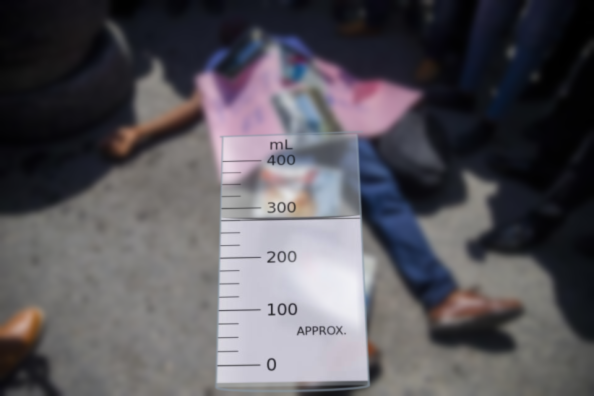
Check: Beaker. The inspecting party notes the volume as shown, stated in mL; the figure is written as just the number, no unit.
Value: 275
